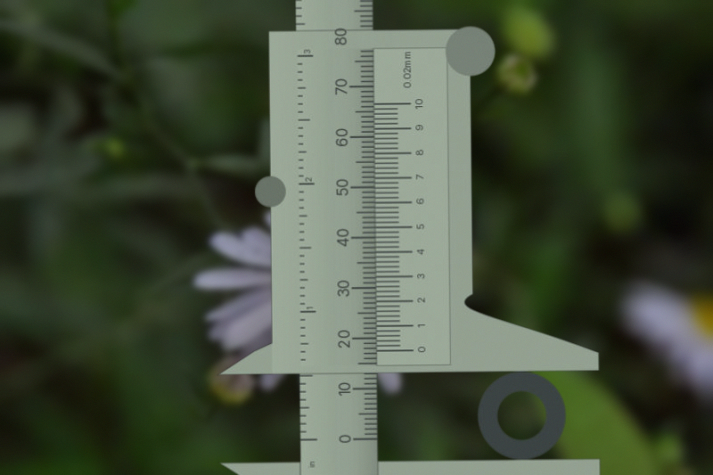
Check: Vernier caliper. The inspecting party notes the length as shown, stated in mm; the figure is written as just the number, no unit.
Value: 17.5
